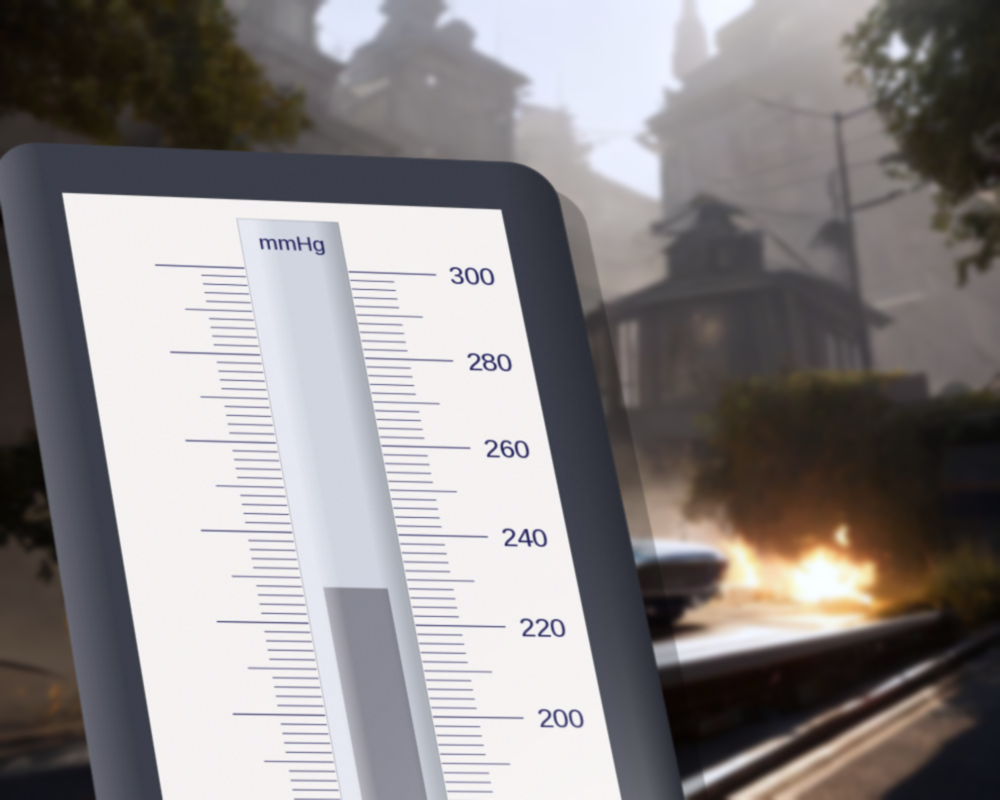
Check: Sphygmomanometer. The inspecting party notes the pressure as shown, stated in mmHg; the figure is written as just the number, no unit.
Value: 228
